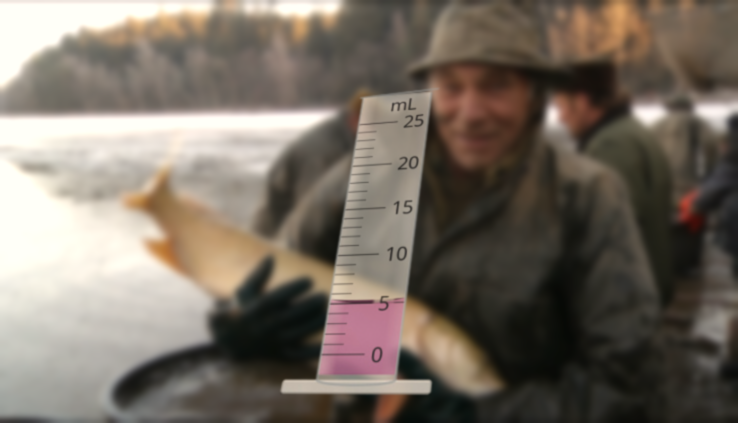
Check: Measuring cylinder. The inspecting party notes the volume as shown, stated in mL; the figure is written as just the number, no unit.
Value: 5
